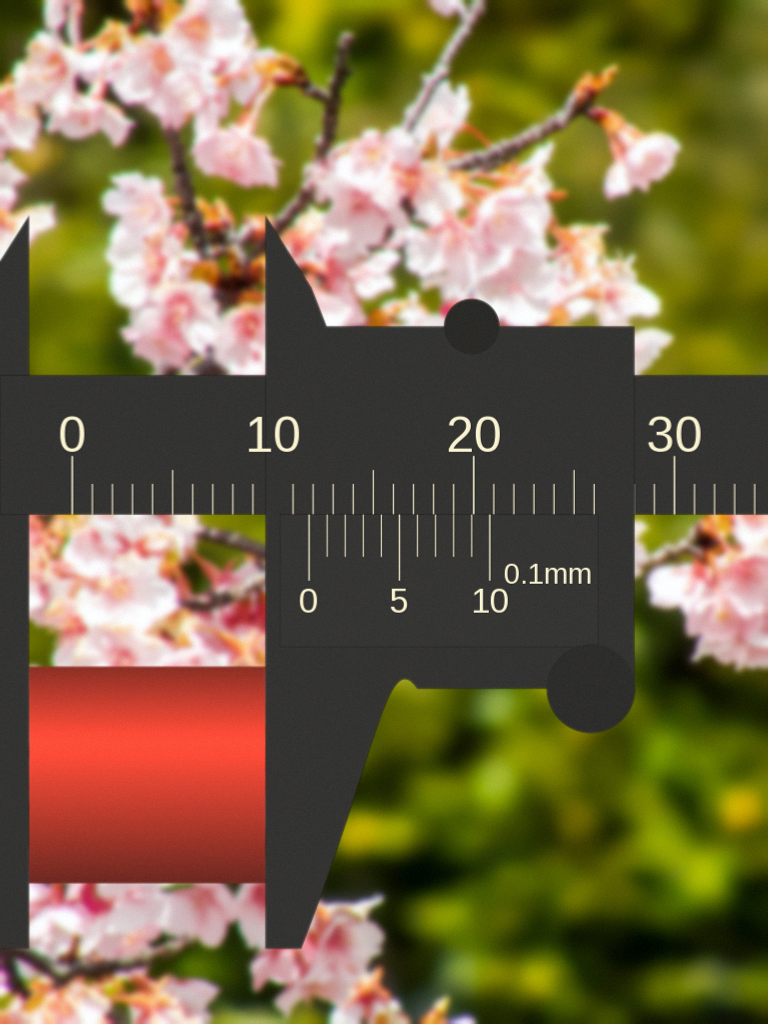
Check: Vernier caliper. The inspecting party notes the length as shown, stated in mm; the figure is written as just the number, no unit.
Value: 11.8
